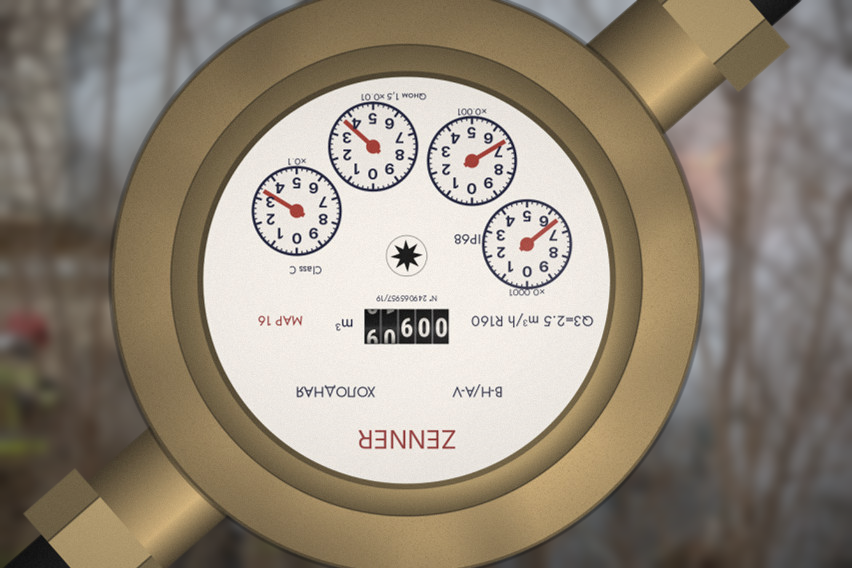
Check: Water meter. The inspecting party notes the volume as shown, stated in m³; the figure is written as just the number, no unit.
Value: 909.3366
